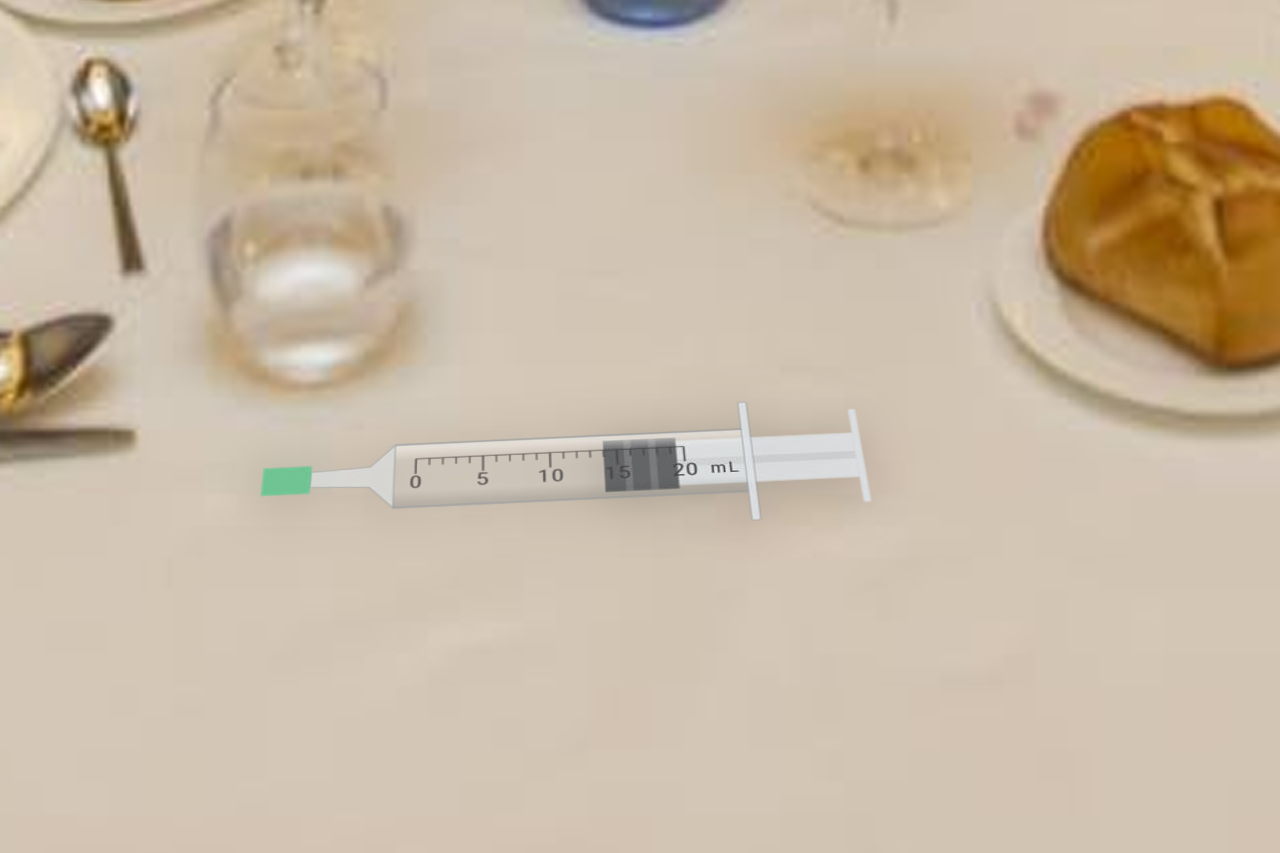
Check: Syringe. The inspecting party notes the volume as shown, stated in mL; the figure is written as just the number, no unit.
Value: 14
